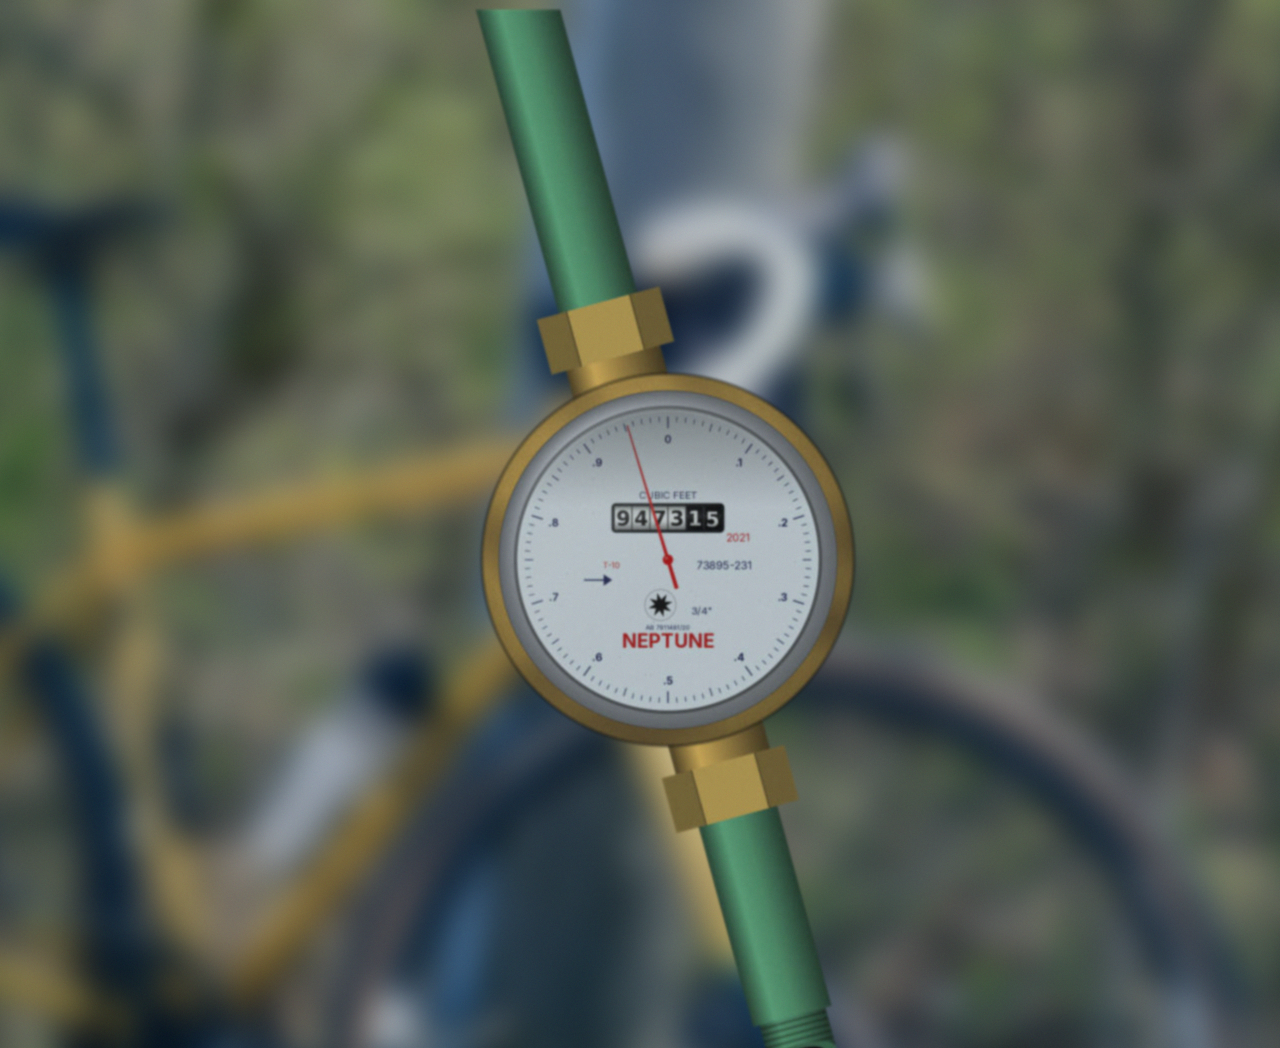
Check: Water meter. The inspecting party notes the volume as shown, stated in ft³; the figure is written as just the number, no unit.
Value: 947314.95
